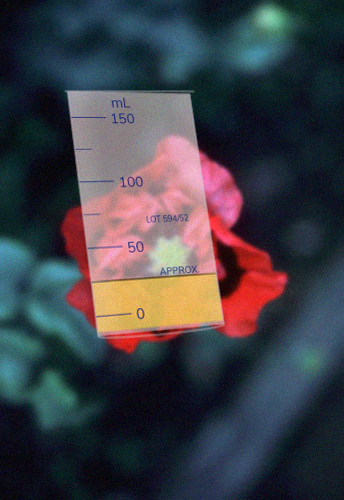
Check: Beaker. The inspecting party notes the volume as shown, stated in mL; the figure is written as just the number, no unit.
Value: 25
